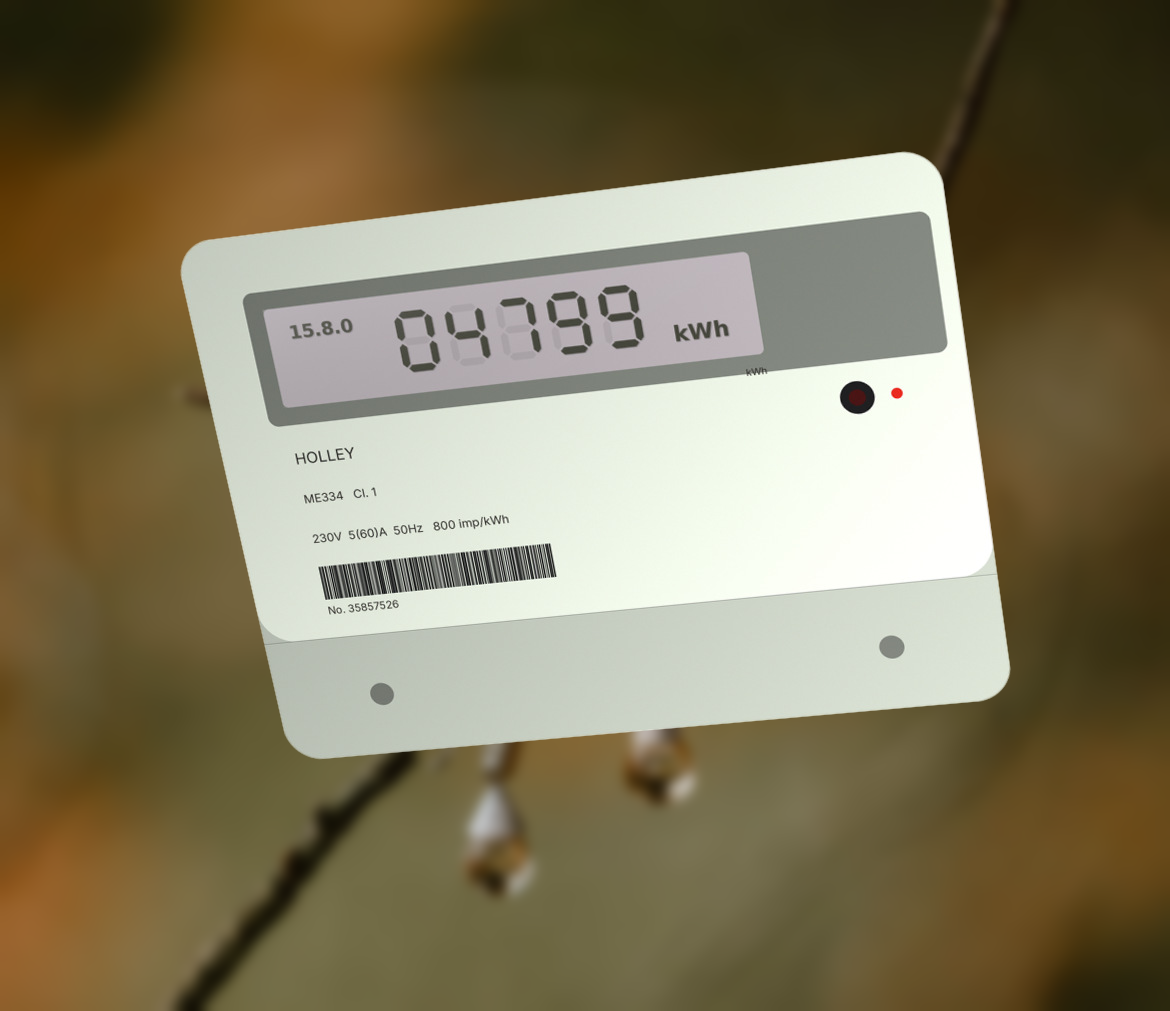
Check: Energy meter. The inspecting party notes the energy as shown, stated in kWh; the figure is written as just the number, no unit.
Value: 4799
